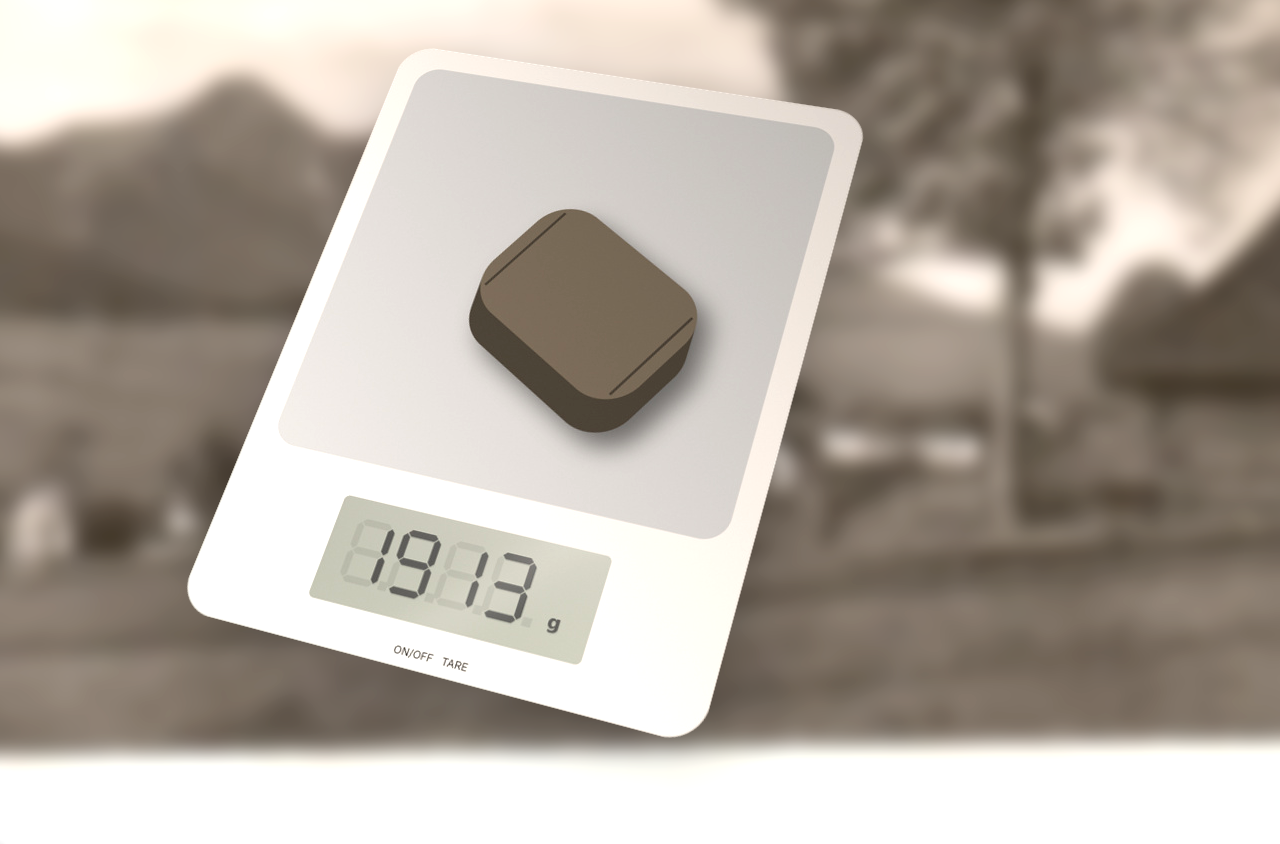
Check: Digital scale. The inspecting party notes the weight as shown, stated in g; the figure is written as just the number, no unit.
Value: 1913
